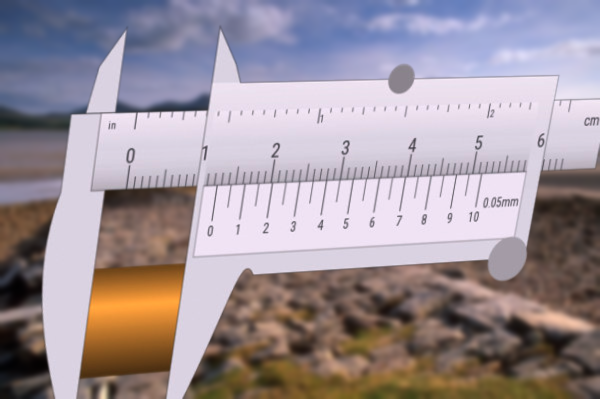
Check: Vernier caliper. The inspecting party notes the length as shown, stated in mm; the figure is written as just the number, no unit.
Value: 12.4
